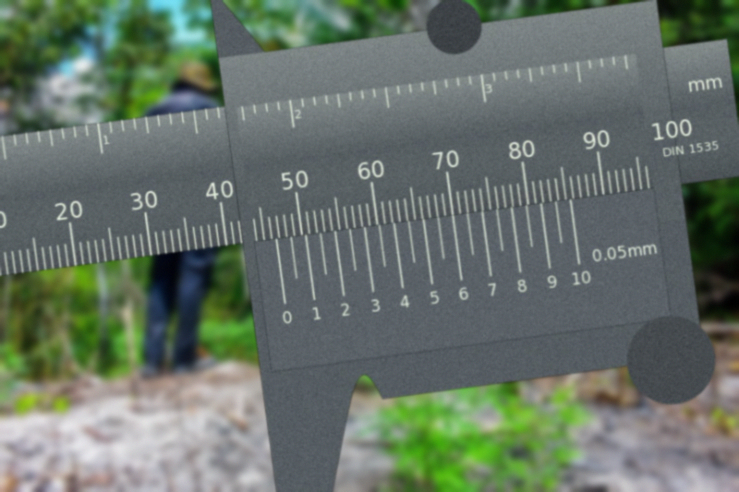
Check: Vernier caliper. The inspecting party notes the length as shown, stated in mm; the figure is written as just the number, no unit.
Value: 46.6
